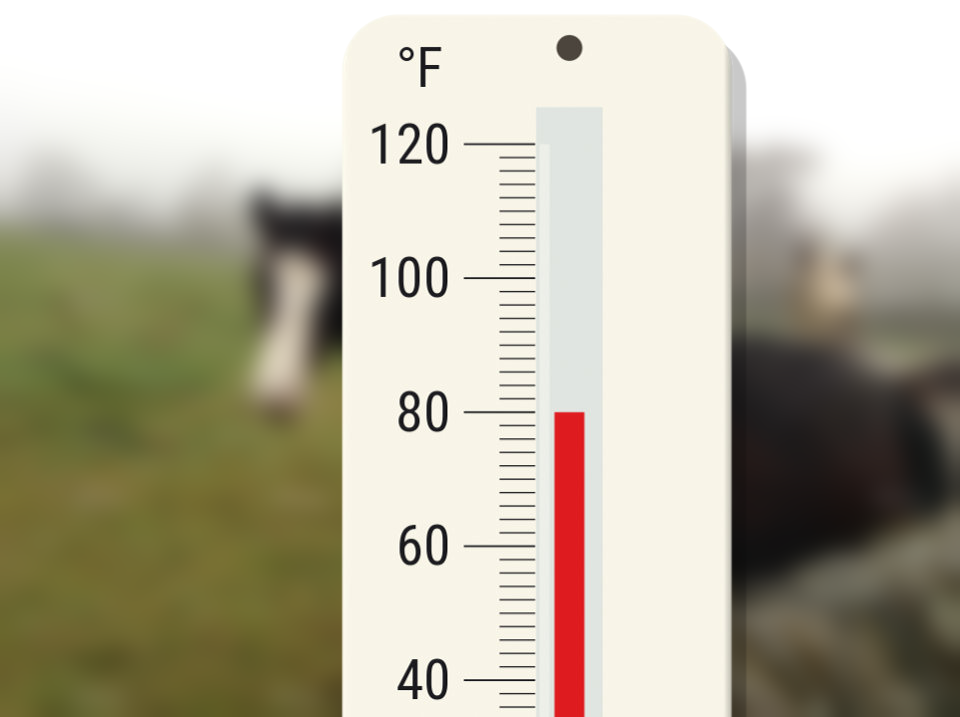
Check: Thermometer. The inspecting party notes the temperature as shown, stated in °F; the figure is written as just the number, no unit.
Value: 80
